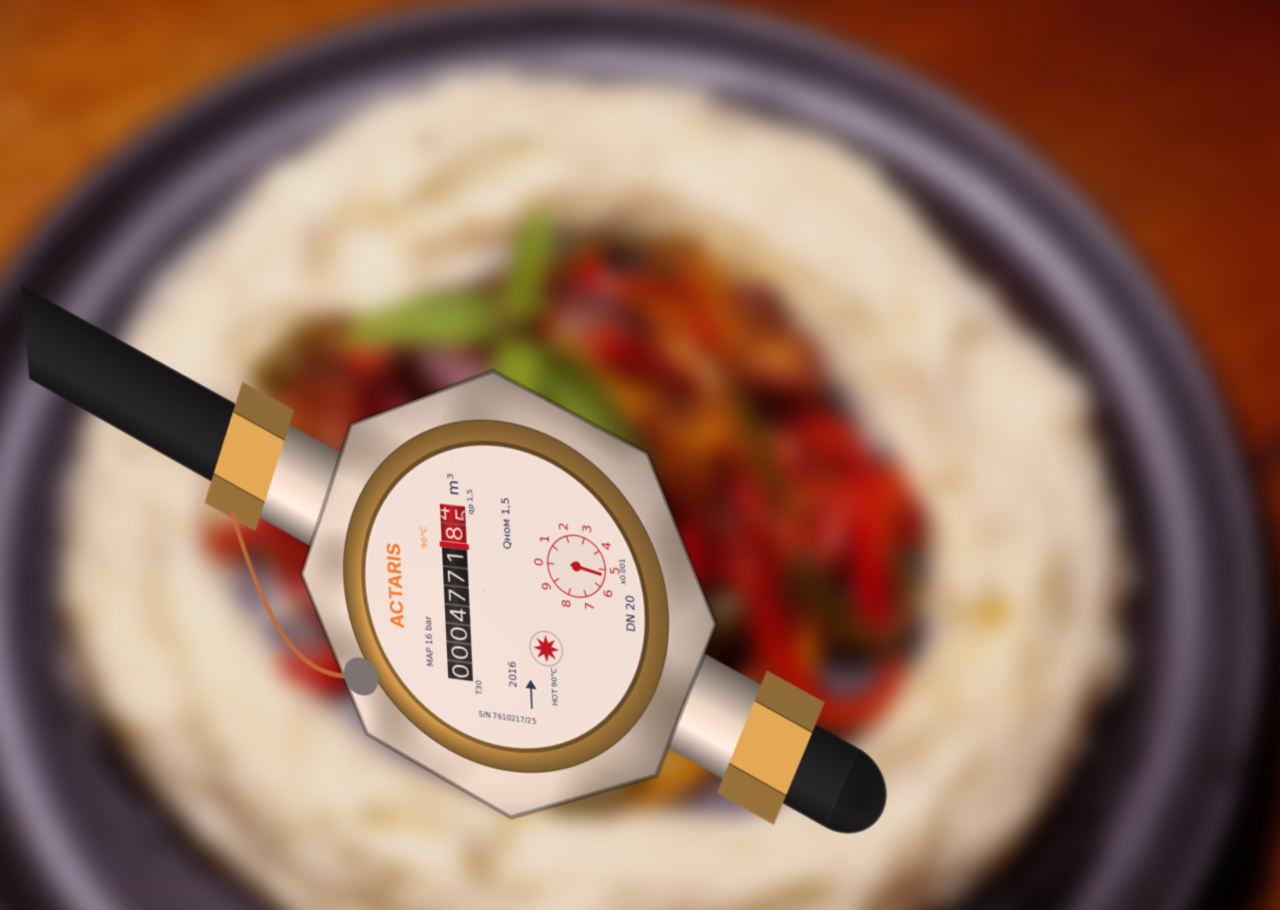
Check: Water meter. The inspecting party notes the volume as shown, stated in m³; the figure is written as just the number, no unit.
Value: 4771.845
